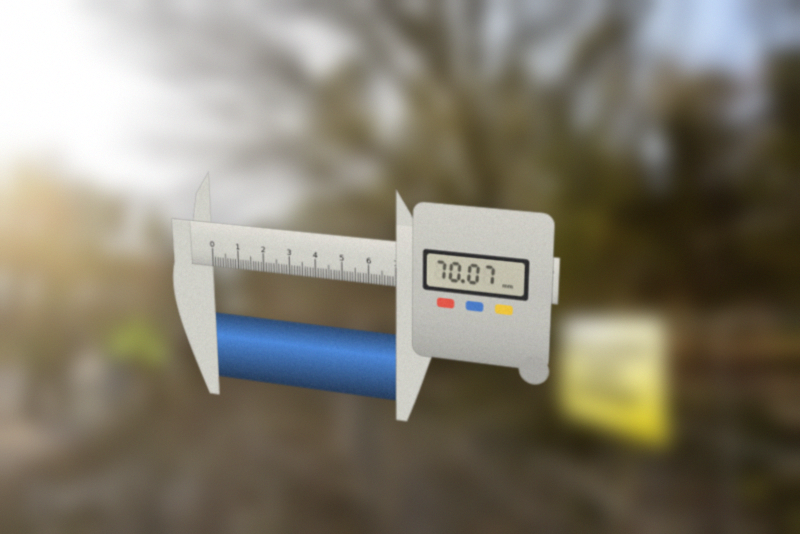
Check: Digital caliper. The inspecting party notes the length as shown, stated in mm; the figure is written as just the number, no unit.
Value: 70.07
